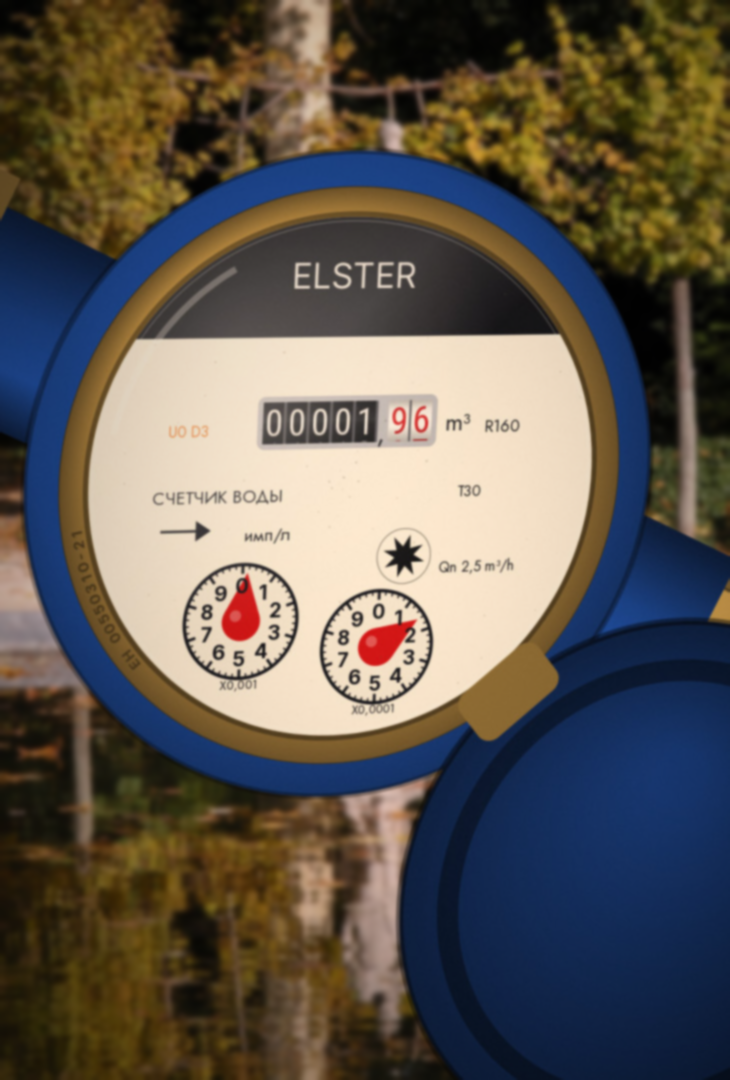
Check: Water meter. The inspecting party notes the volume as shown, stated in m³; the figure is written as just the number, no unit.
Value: 1.9601
